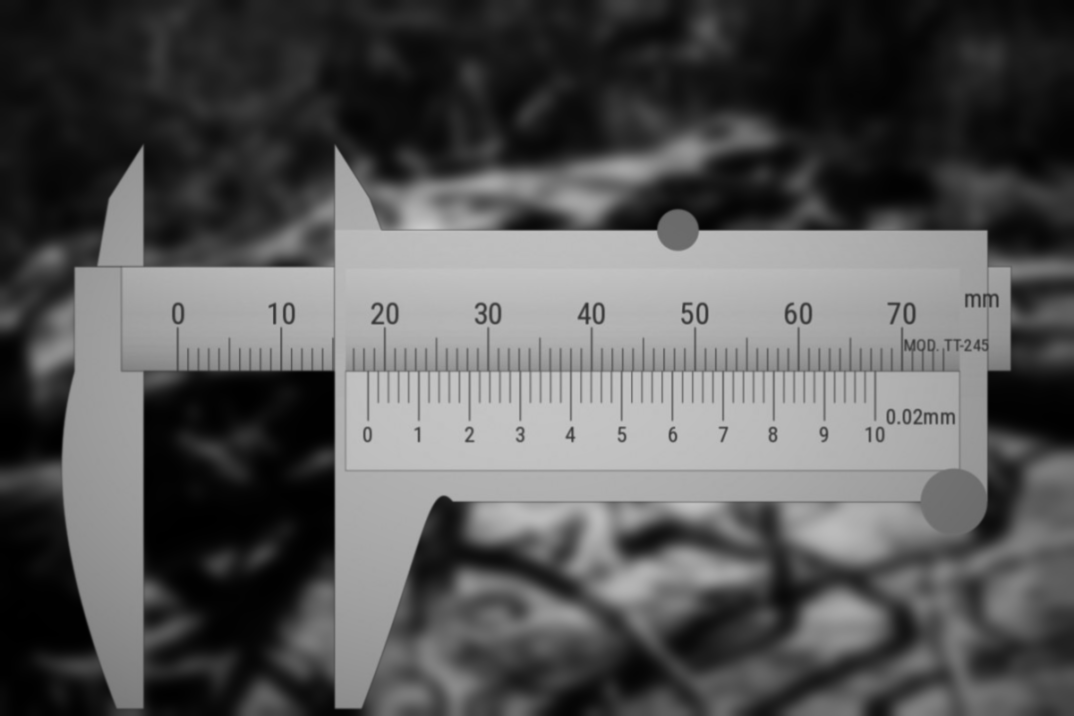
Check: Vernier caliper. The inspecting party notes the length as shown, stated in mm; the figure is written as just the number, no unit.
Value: 18.4
